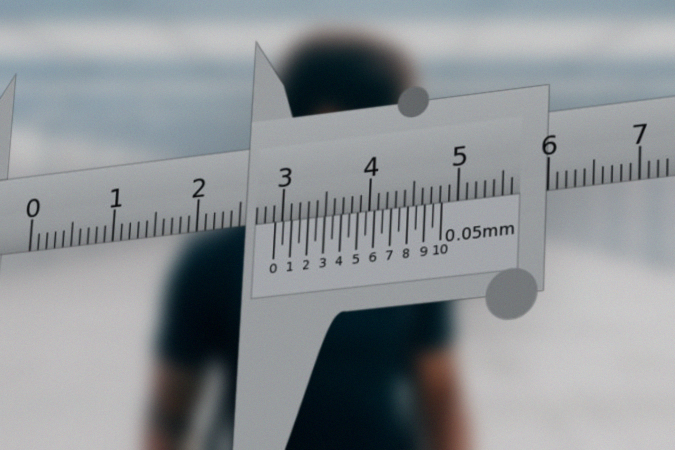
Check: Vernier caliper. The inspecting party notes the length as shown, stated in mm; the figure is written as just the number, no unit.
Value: 29.2
